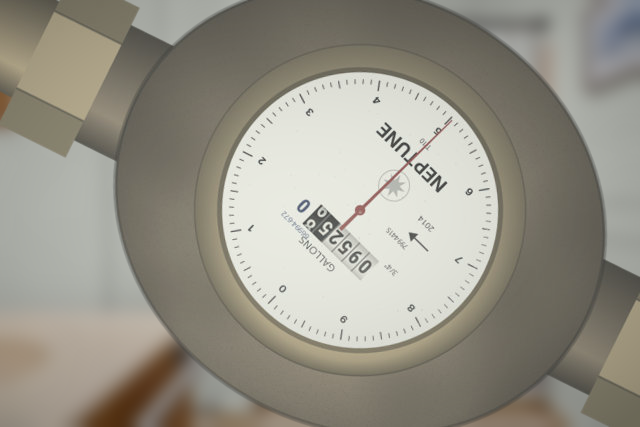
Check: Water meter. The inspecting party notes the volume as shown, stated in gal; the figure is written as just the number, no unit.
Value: 952585.0
